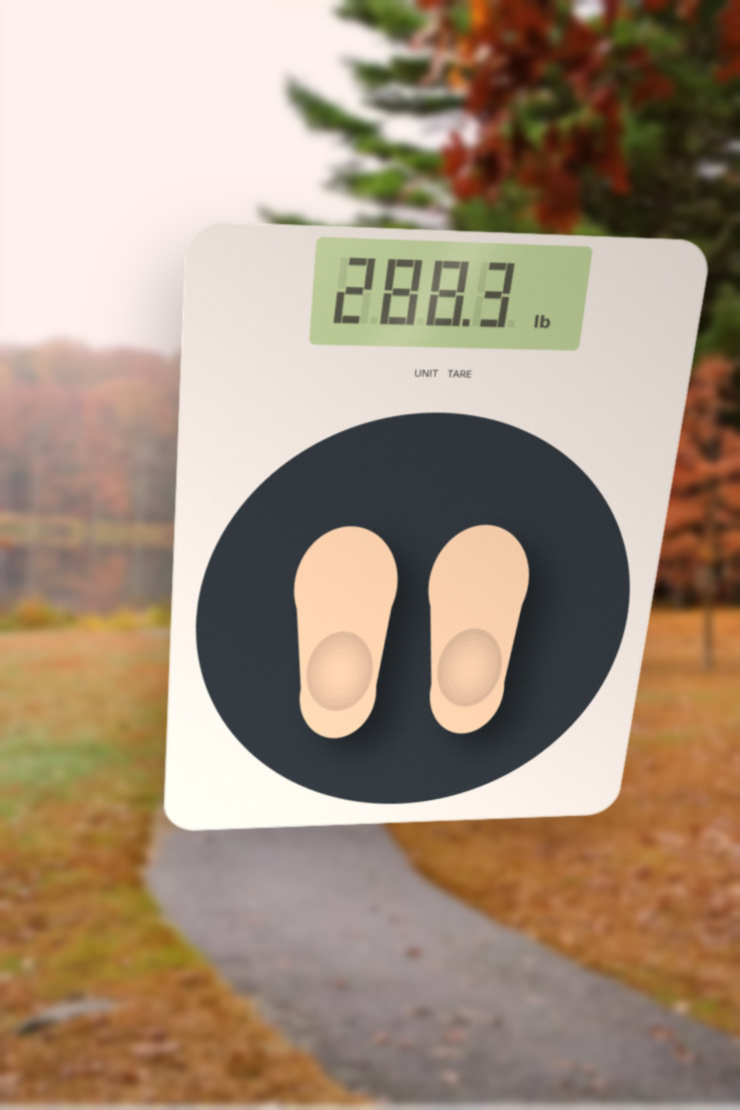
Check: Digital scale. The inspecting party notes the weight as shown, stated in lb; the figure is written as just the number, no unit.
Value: 288.3
